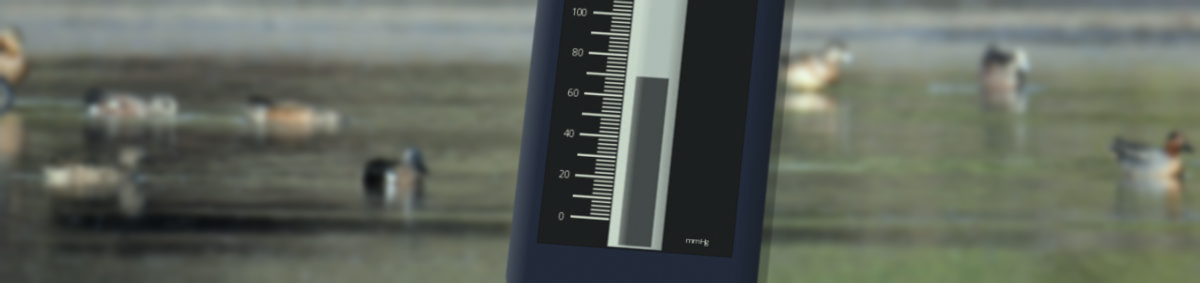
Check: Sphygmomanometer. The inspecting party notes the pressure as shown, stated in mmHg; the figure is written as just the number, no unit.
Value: 70
